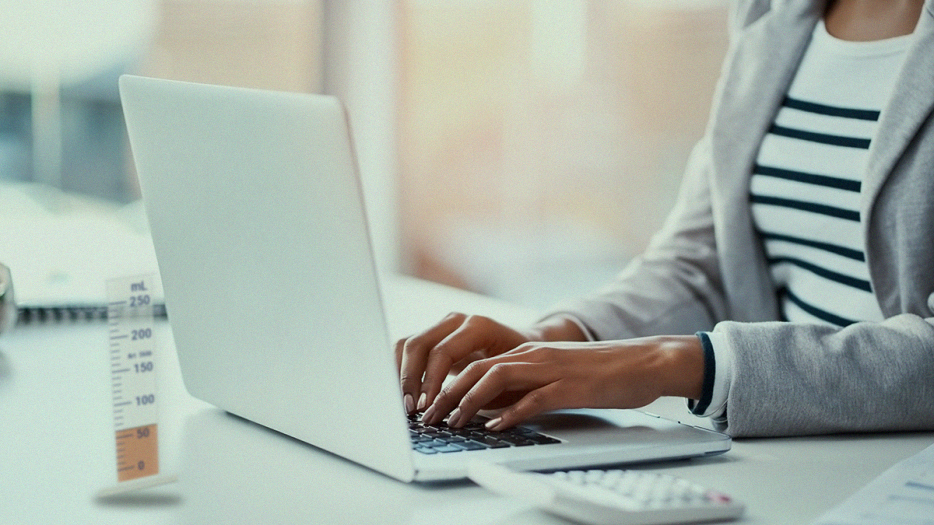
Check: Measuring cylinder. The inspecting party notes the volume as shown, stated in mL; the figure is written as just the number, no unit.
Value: 60
